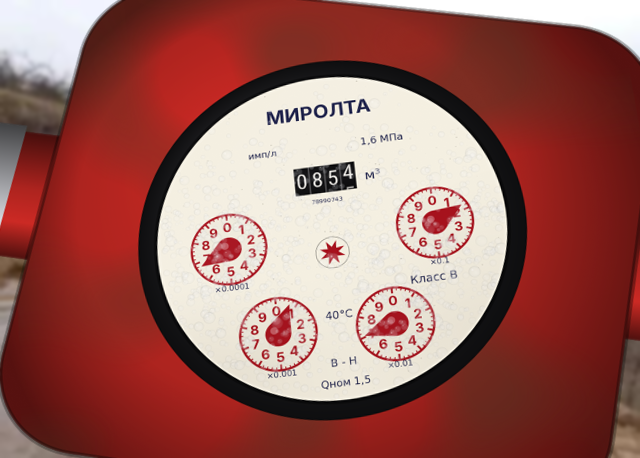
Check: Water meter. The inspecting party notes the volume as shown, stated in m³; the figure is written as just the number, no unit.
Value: 854.1706
